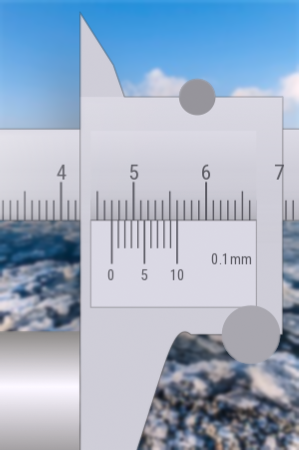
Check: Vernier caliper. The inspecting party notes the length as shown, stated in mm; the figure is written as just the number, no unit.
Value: 47.0
